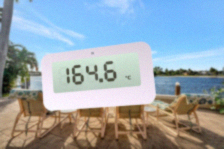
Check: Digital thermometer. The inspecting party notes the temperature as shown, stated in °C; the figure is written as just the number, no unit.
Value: 164.6
